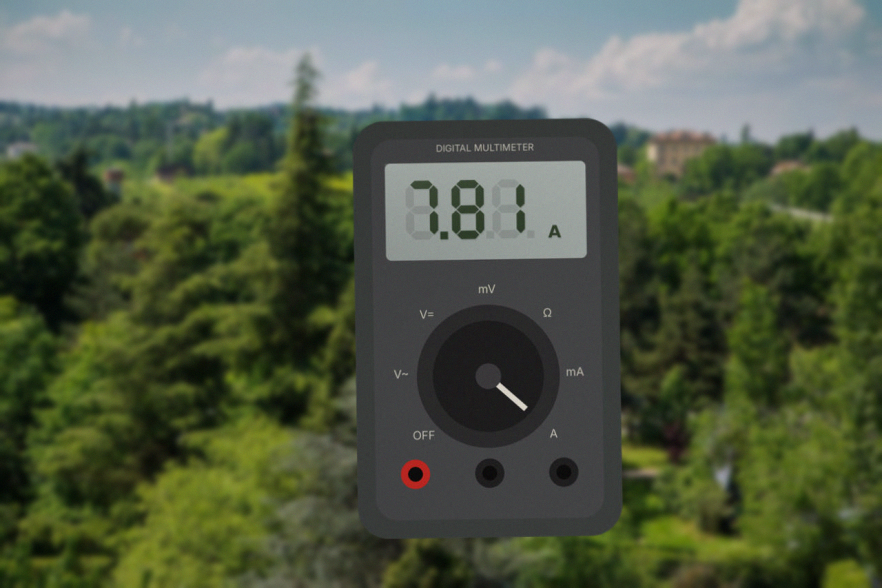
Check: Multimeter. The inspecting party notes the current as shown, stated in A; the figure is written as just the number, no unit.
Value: 7.81
